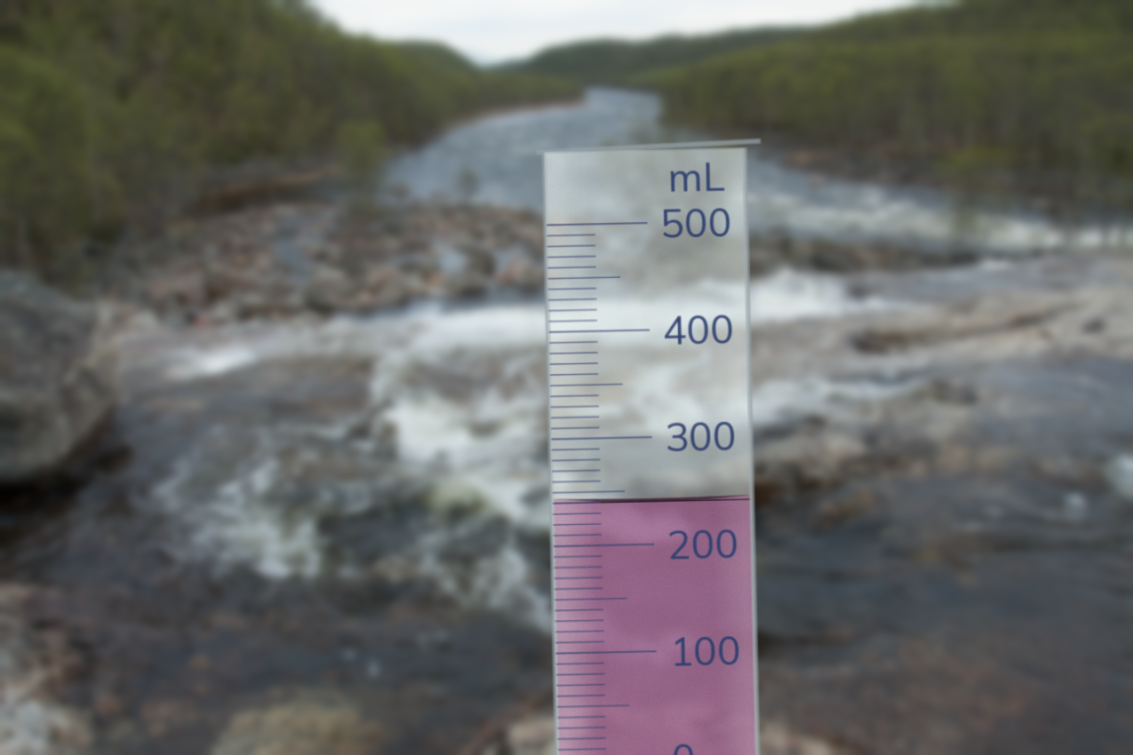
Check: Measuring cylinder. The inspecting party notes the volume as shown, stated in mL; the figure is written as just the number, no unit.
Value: 240
